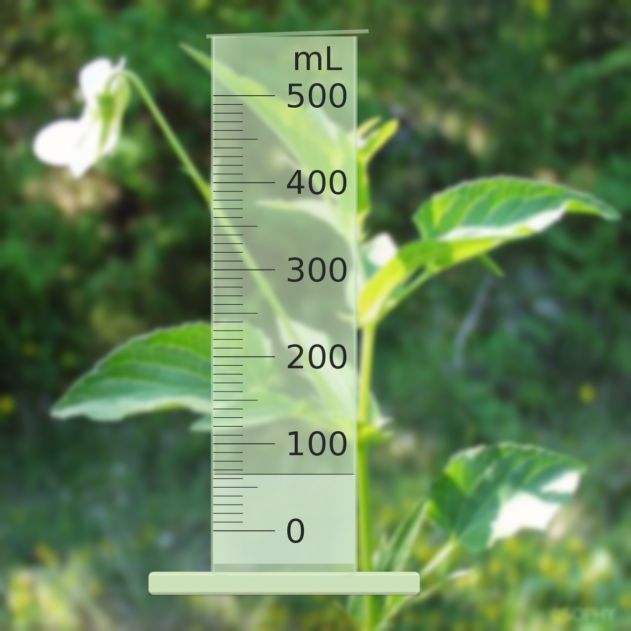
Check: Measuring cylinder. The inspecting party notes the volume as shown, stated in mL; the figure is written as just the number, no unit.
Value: 65
